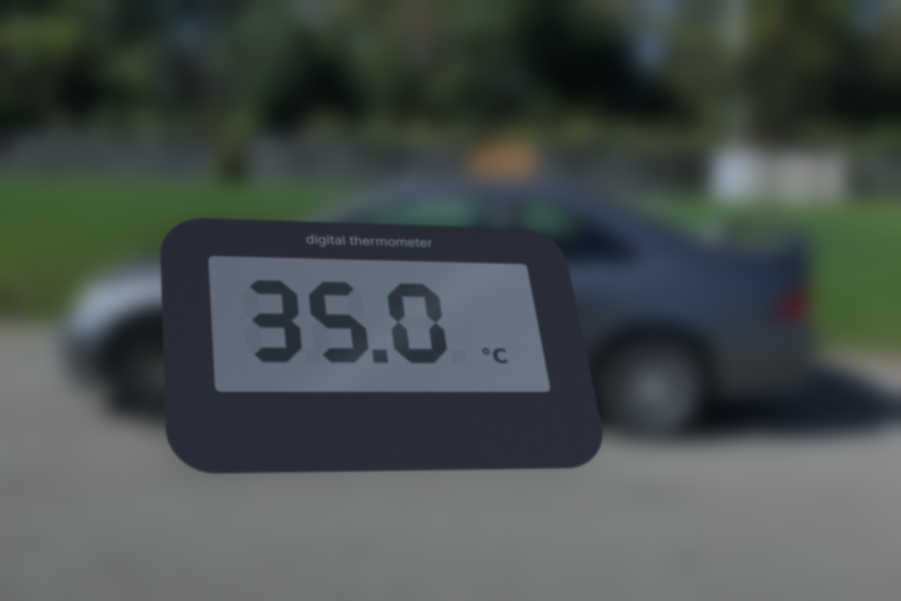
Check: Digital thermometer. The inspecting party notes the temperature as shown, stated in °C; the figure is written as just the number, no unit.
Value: 35.0
